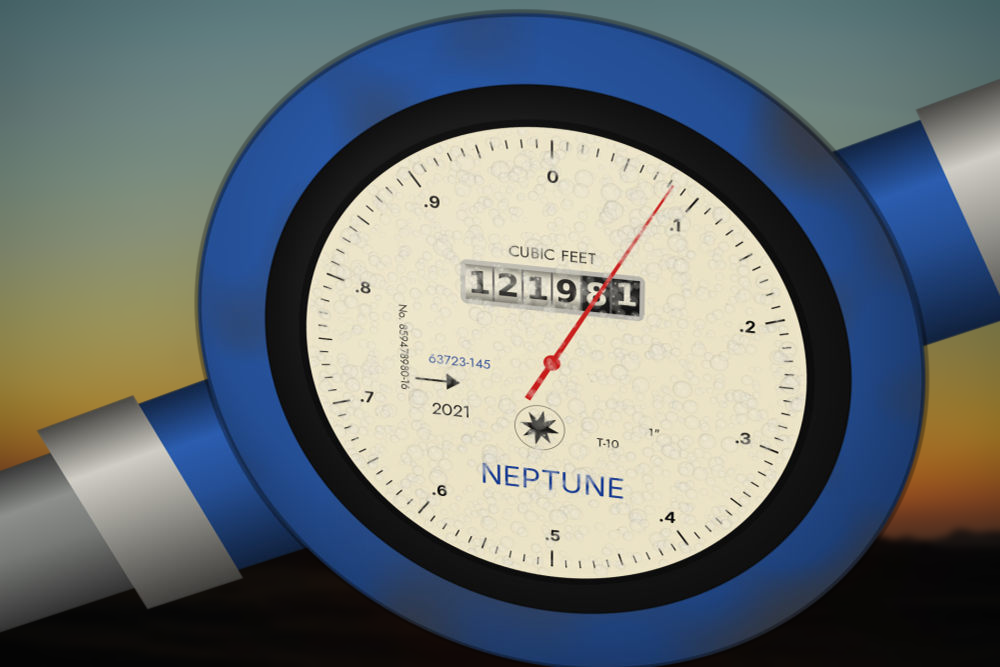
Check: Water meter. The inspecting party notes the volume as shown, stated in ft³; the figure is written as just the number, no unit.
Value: 121981.08
